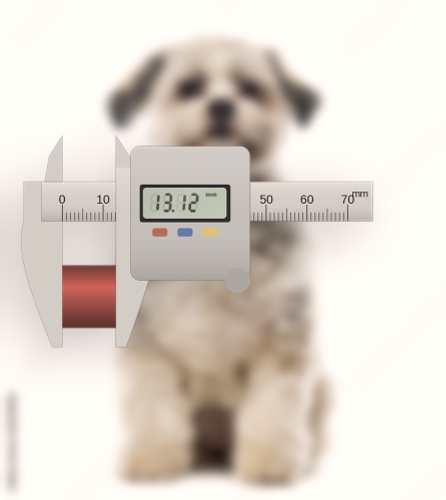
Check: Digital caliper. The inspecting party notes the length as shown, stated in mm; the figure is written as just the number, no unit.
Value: 13.12
